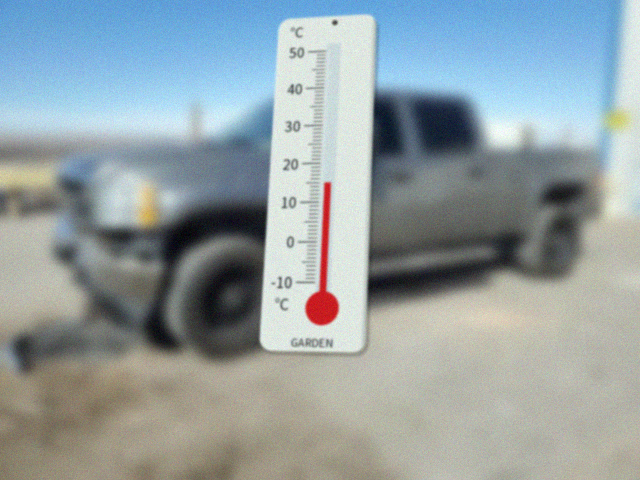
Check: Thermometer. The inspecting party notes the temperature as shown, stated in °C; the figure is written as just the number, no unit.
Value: 15
